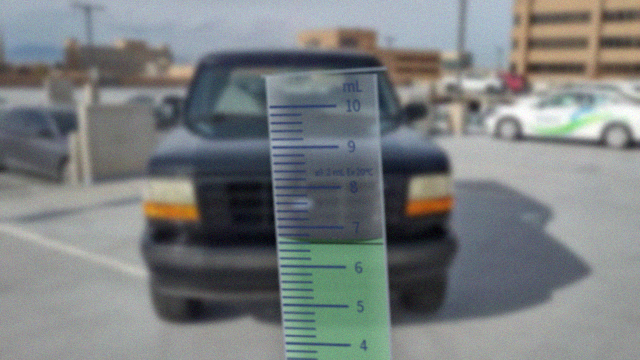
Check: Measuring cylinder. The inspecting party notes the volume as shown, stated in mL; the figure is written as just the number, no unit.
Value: 6.6
